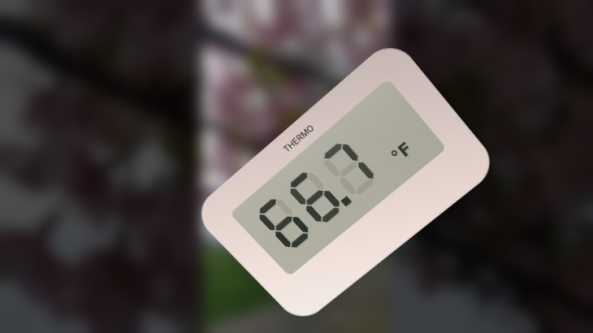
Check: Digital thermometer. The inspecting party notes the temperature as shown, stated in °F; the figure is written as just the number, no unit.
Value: 66.7
